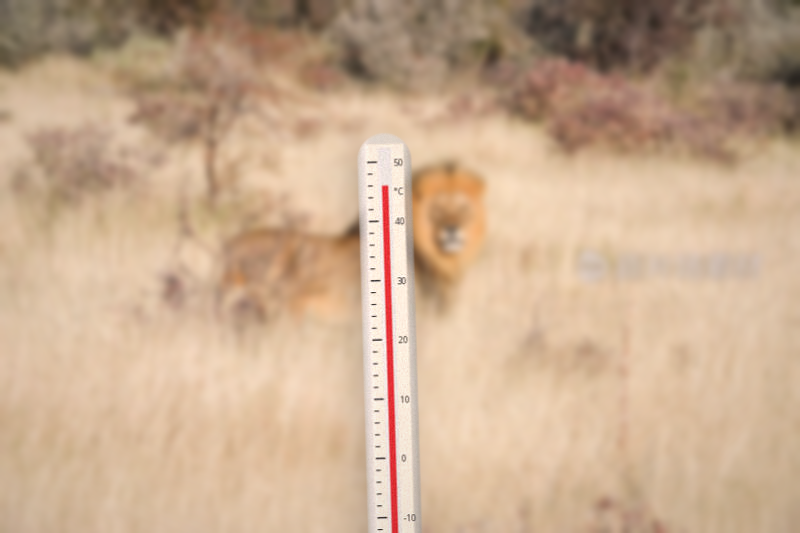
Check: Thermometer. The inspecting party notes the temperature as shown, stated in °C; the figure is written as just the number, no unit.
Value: 46
